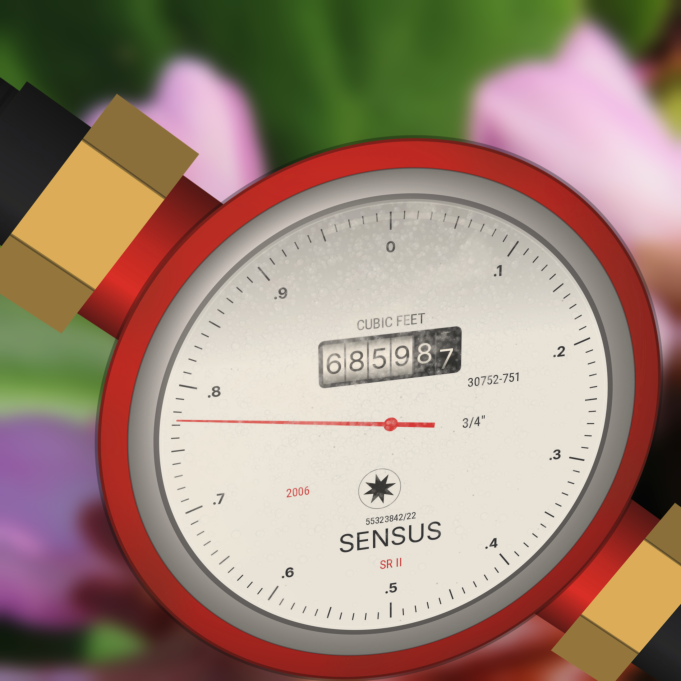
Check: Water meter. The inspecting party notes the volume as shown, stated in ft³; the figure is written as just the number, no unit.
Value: 685986.77
